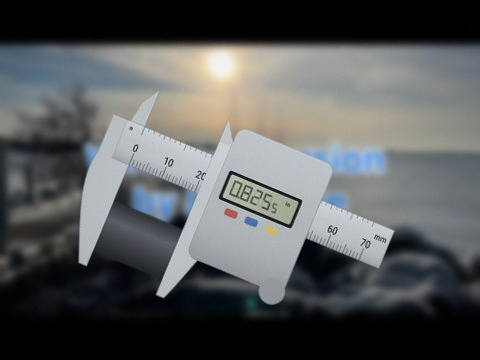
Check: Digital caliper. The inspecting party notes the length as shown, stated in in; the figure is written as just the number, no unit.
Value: 0.8255
